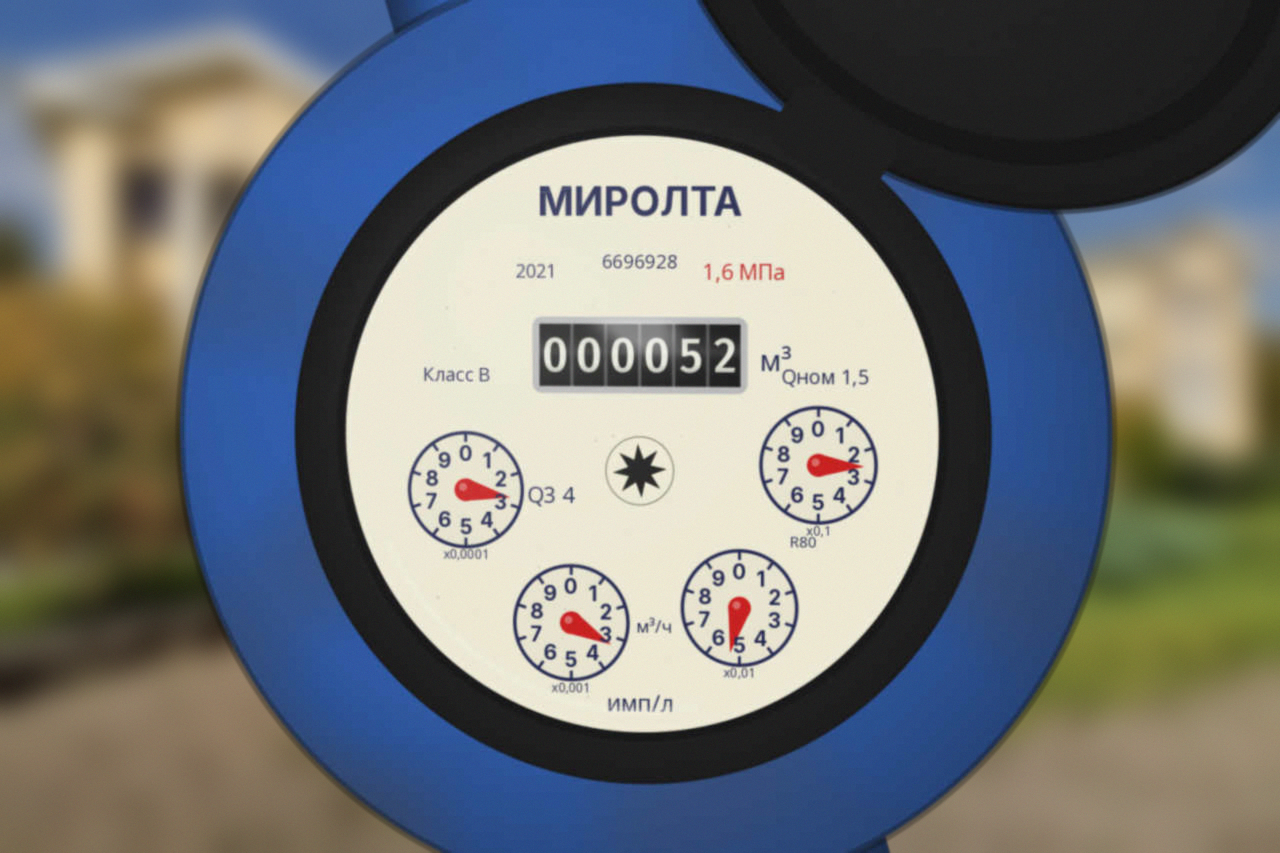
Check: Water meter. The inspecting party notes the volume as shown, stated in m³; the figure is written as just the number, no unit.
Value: 52.2532
